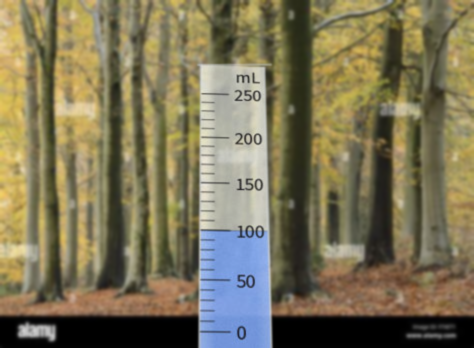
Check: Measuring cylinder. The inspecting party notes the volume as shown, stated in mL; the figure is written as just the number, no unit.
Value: 100
